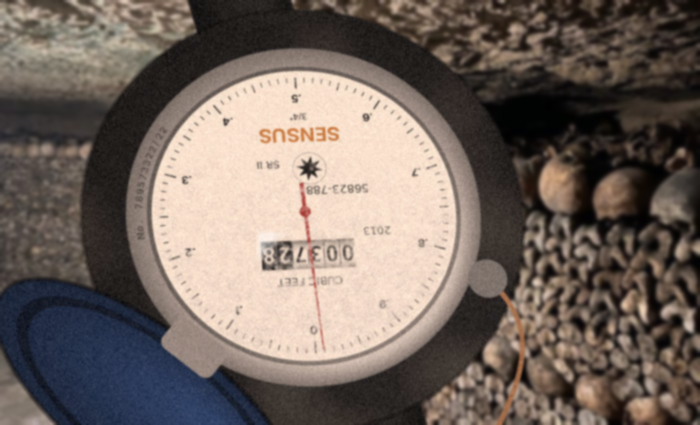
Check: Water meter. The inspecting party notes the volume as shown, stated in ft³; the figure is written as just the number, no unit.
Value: 3727.99
